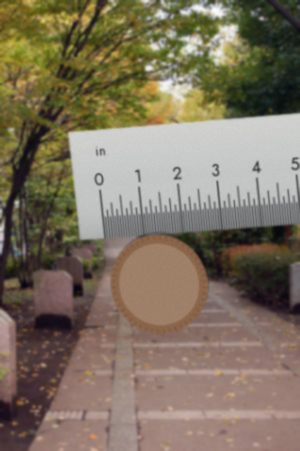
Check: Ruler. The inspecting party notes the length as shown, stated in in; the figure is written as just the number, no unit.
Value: 2.5
